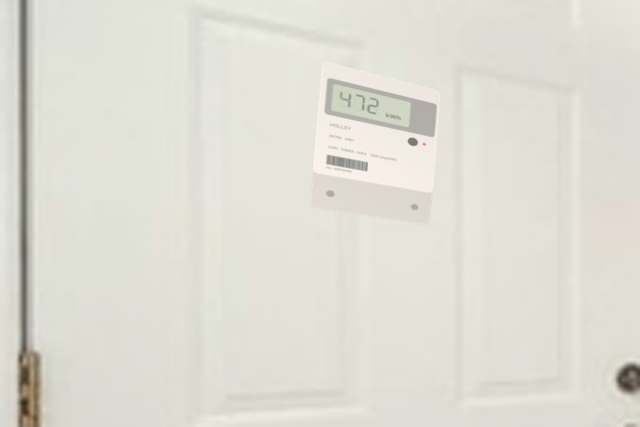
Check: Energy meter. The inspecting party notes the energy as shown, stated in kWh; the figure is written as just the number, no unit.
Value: 472
